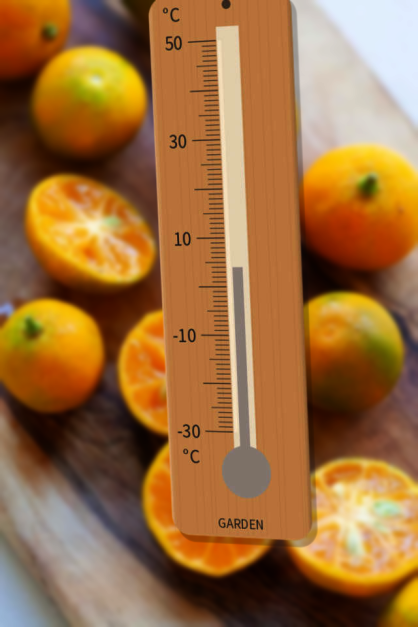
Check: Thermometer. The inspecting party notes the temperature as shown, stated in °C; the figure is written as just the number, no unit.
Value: 4
